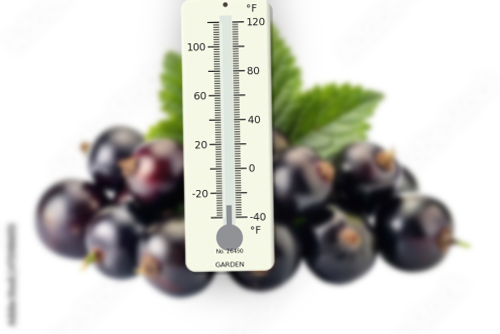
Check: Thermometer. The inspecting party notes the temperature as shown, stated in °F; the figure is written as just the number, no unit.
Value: -30
